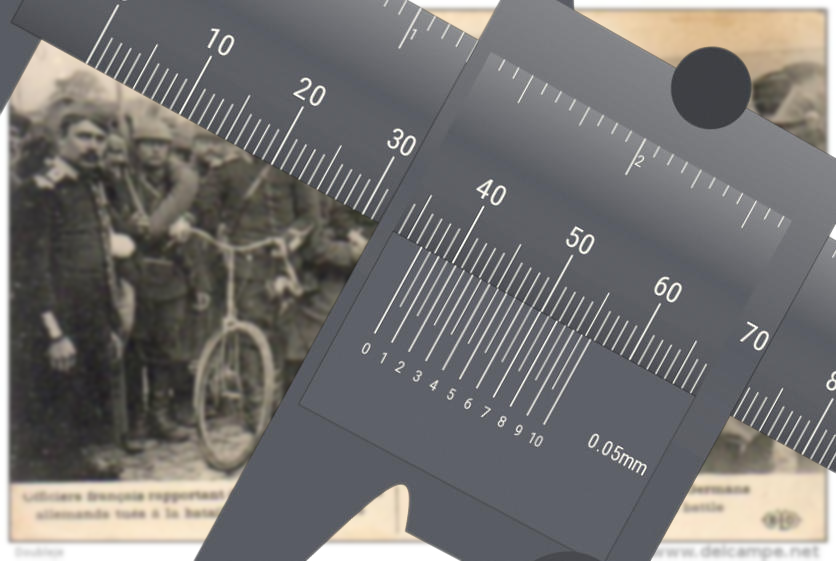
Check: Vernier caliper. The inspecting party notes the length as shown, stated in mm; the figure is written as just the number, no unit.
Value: 36.6
